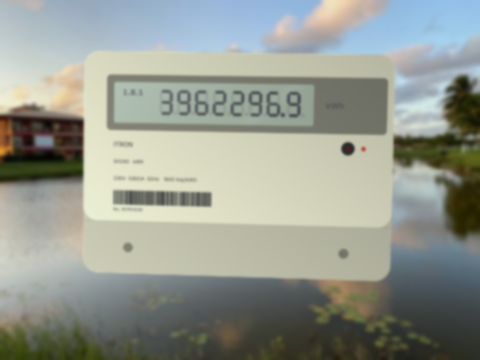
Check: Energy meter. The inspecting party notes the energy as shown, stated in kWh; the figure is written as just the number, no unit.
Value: 3962296.9
